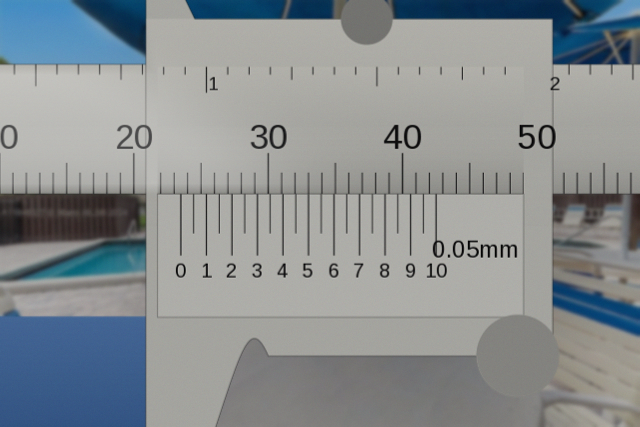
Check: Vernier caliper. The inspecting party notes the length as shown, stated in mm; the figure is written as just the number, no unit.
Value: 23.5
